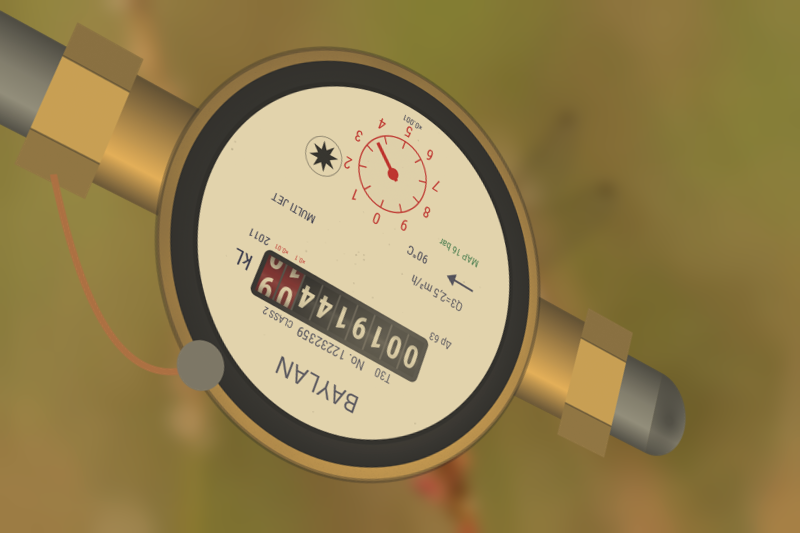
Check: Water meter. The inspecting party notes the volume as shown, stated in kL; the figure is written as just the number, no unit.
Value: 19144.093
